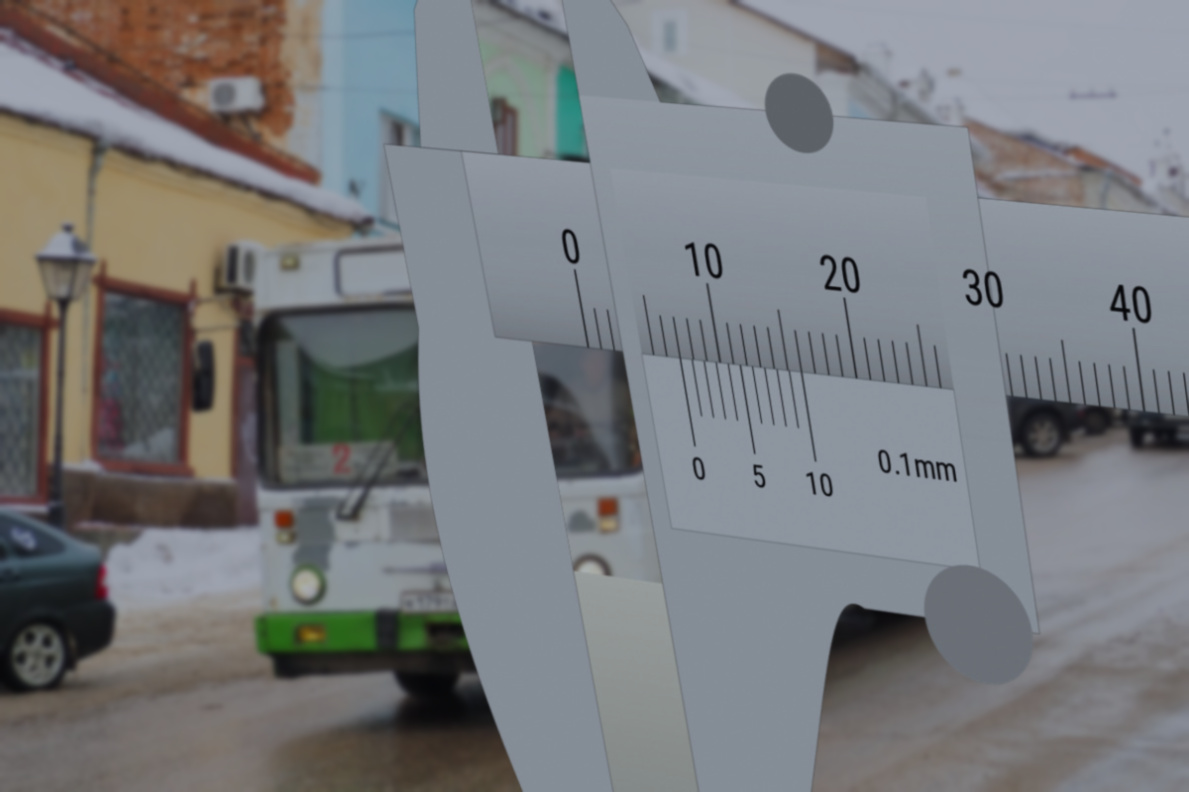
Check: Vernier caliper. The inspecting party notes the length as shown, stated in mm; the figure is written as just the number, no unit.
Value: 7.0
